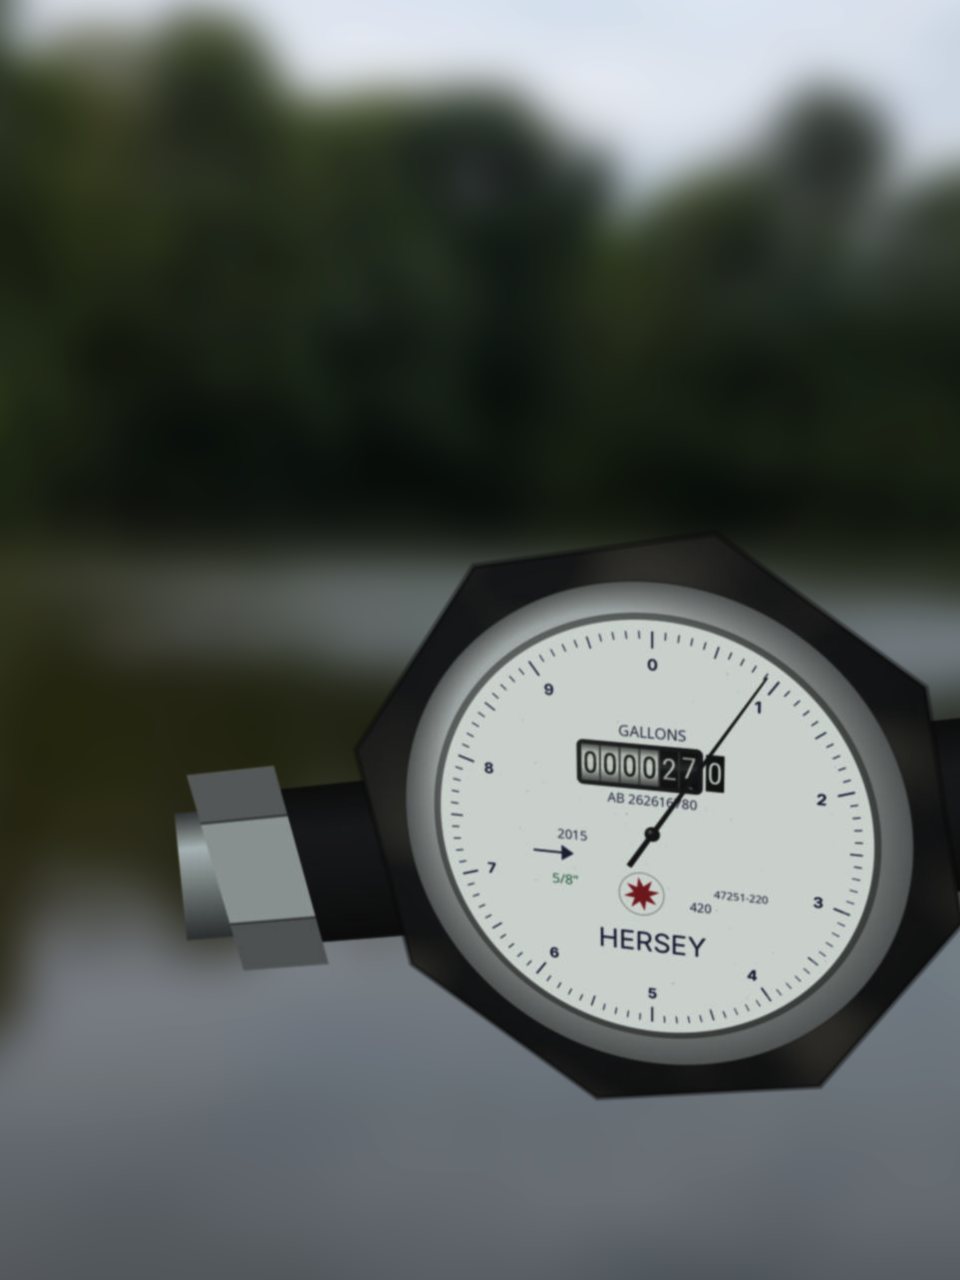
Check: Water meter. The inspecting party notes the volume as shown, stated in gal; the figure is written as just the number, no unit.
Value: 270.9
